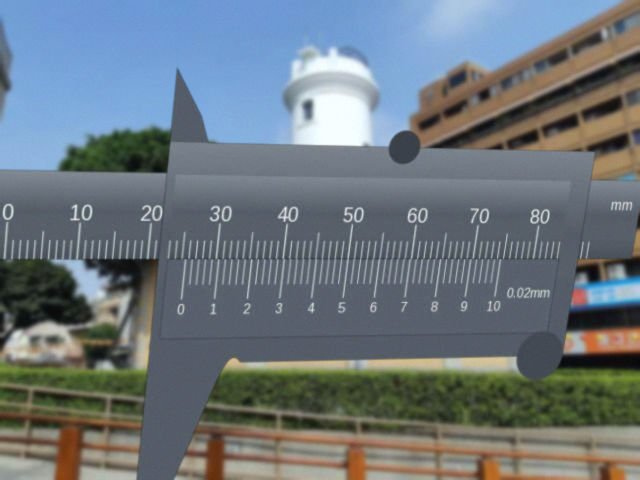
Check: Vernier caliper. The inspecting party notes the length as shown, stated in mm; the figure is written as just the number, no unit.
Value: 25.5
